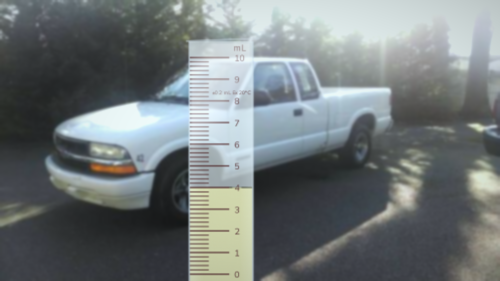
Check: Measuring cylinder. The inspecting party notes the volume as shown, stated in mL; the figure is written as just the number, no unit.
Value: 4
